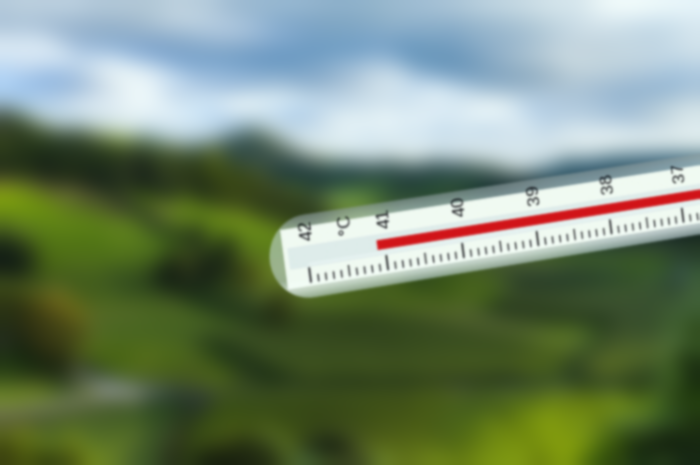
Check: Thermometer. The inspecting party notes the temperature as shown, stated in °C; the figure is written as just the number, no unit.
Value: 41.1
